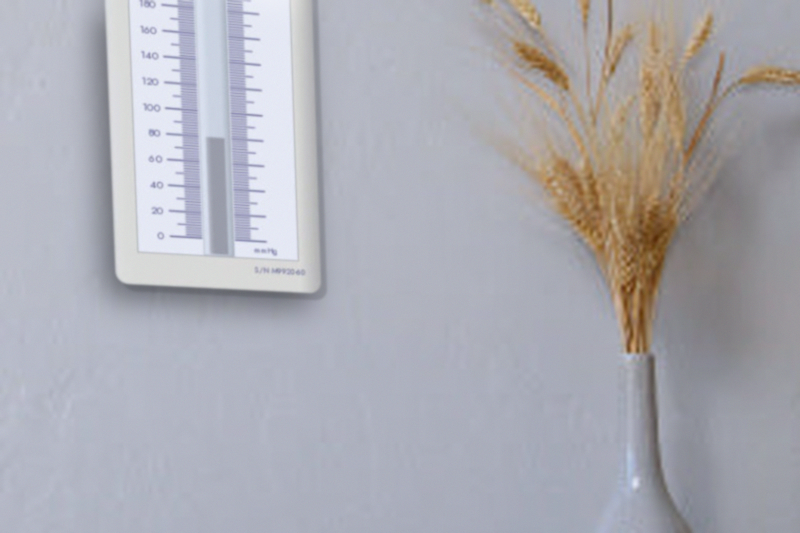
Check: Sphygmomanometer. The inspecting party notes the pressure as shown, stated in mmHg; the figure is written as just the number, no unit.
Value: 80
